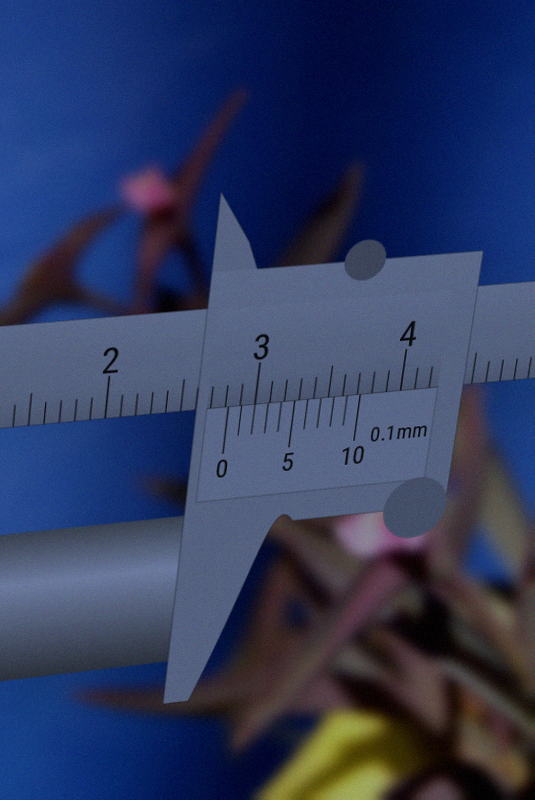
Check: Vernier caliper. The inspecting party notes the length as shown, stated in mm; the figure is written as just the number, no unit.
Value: 28.2
